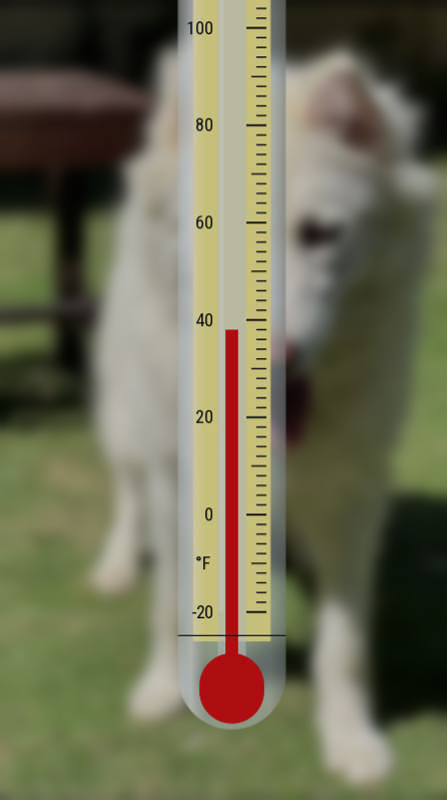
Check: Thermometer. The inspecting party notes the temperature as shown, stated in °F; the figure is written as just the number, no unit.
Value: 38
